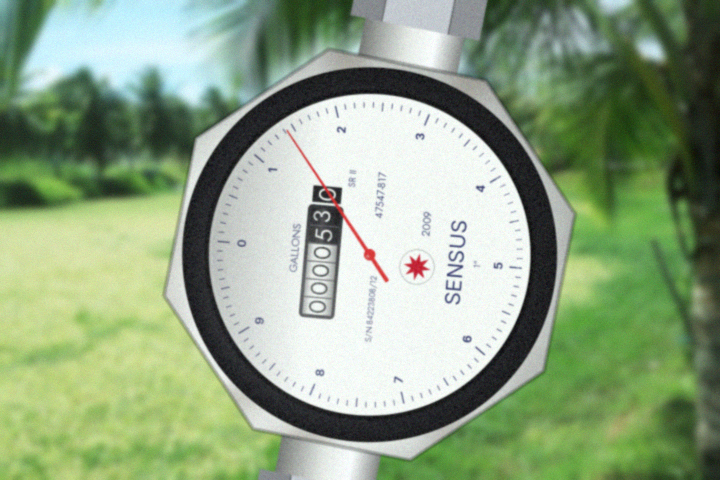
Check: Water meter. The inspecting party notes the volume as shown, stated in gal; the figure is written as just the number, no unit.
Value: 531.4
